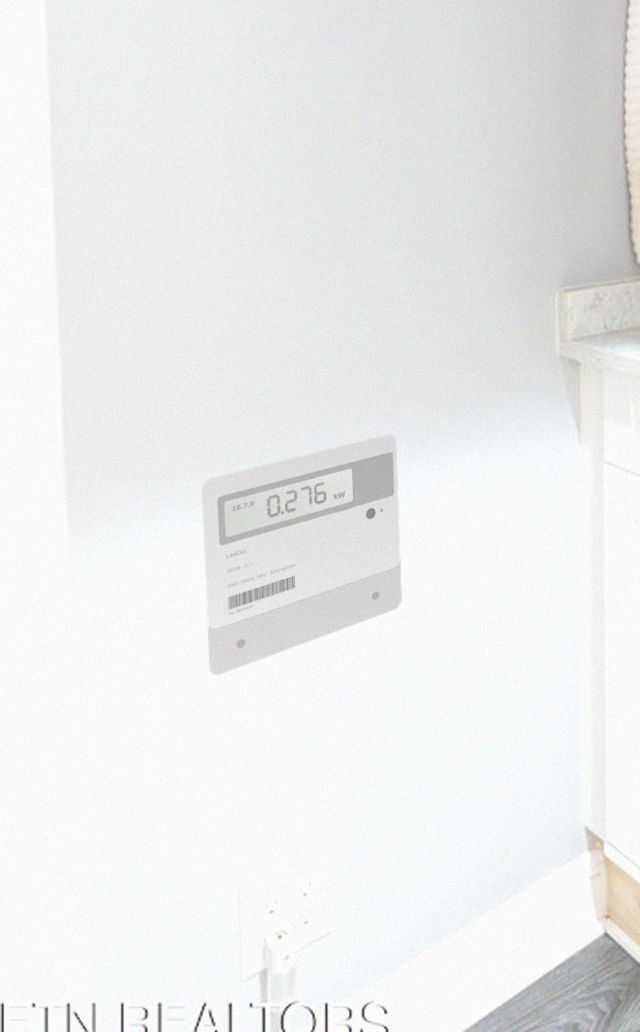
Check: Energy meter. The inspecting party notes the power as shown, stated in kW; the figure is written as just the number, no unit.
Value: 0.276
